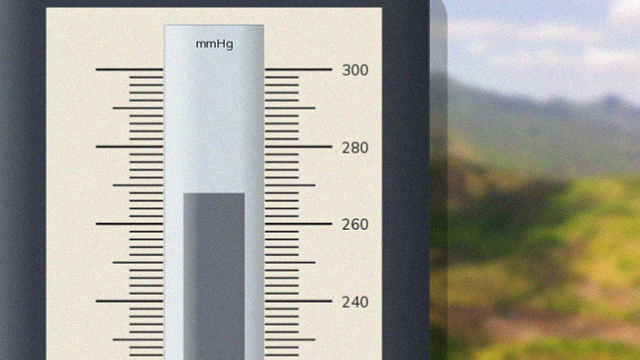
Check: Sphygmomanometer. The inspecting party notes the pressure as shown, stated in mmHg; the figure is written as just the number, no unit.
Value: 268
